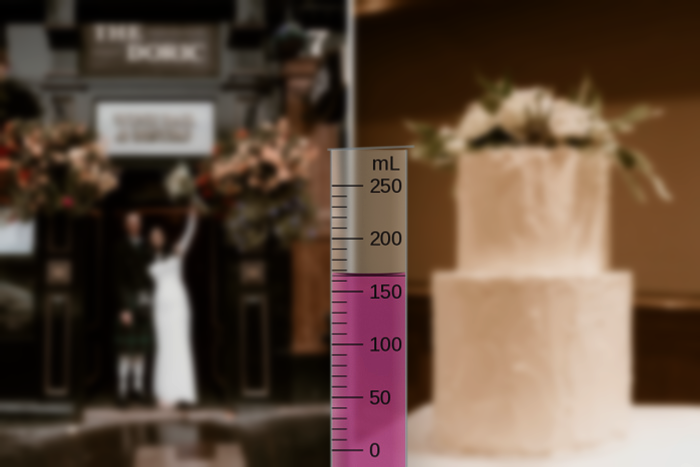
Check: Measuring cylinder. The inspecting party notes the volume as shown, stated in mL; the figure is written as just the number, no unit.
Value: 165
